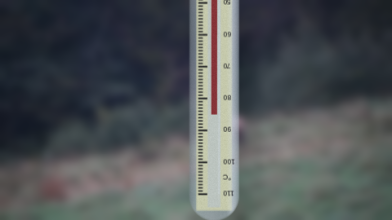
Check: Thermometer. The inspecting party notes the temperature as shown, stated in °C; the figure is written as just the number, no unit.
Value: 85
